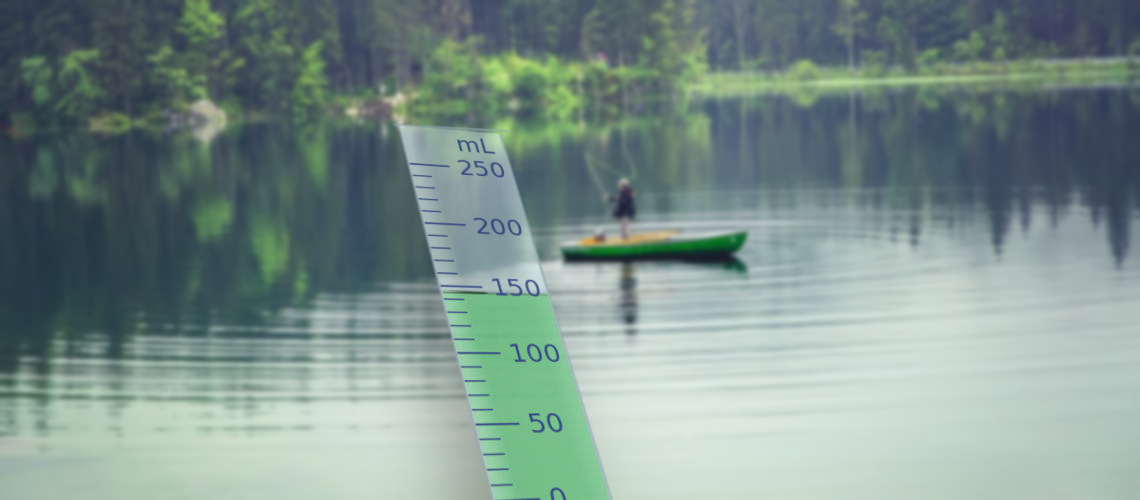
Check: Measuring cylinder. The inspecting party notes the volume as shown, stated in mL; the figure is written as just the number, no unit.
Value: 145
